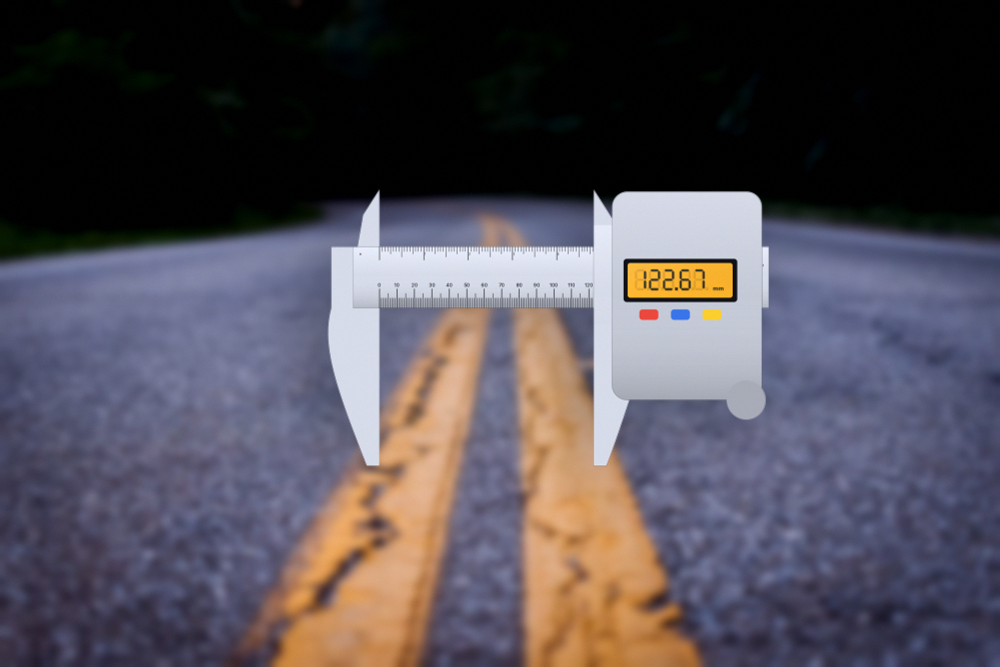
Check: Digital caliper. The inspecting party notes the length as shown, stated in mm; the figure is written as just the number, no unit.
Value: 122.67
